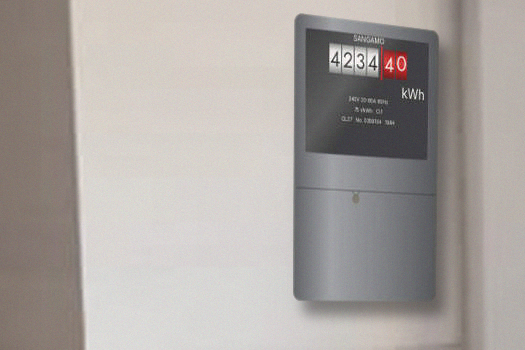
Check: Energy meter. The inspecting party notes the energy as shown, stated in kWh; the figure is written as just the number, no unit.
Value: 4234.40
